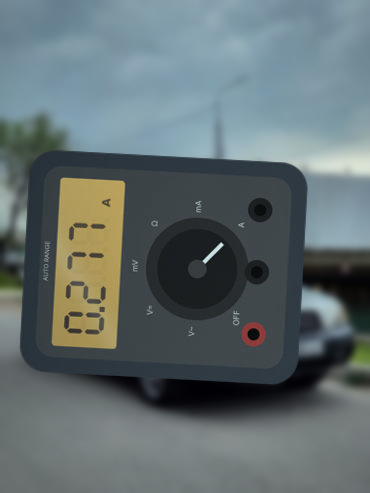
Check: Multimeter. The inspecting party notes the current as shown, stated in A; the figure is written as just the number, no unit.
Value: 0.277
